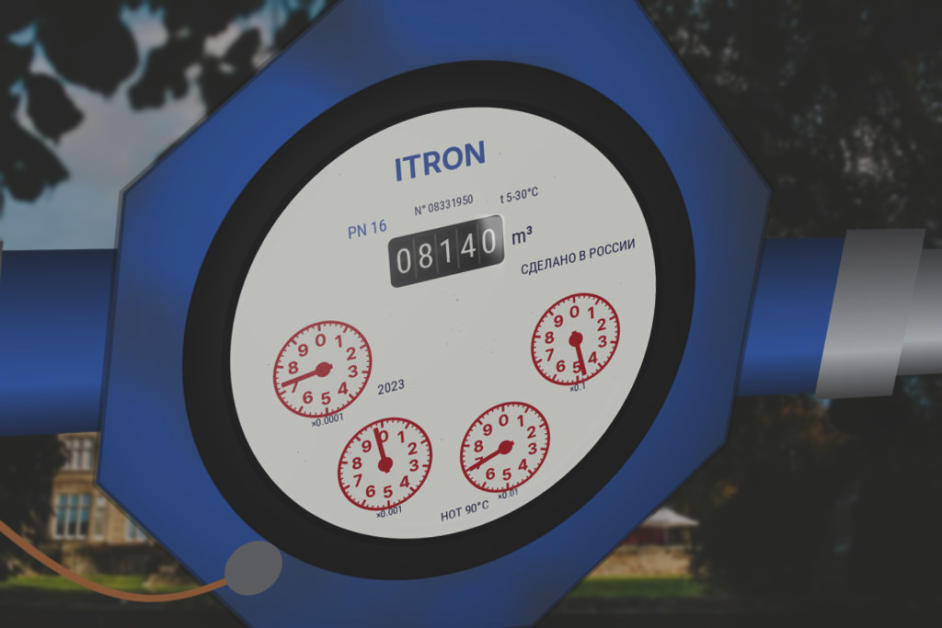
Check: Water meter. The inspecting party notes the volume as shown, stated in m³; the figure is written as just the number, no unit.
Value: 8140.4697
